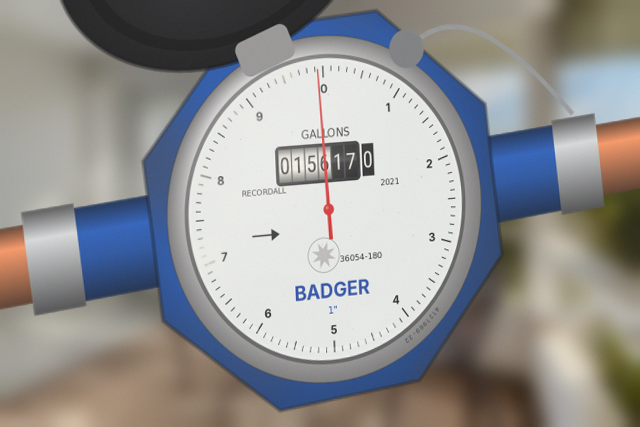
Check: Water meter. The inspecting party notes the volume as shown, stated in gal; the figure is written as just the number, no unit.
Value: 156169.9
